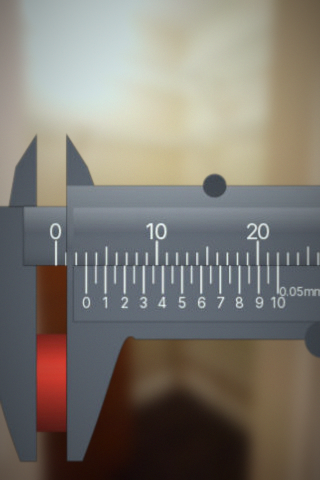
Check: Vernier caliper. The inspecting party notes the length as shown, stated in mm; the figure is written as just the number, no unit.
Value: 3.0
